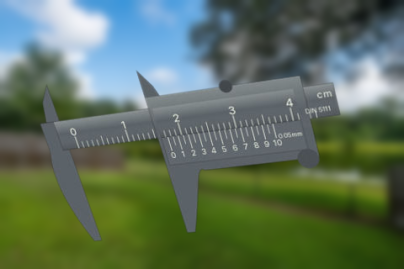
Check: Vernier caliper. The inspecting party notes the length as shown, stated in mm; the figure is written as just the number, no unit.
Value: 17.4
